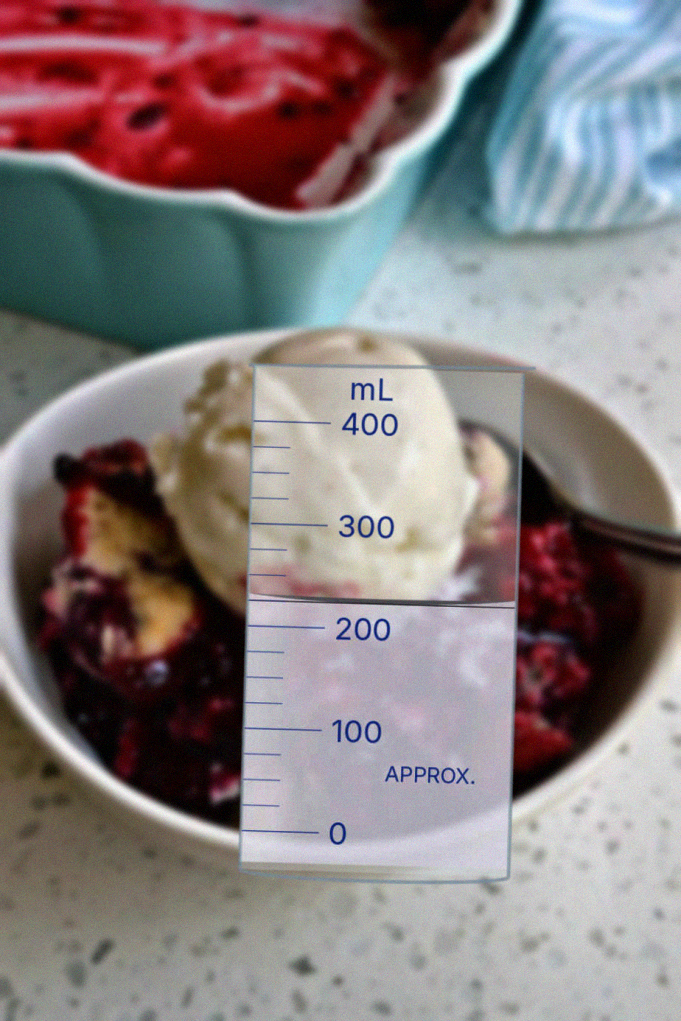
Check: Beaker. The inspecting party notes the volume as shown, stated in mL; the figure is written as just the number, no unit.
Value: 225
